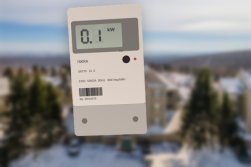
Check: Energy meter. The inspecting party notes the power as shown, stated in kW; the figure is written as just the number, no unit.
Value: 0.1
